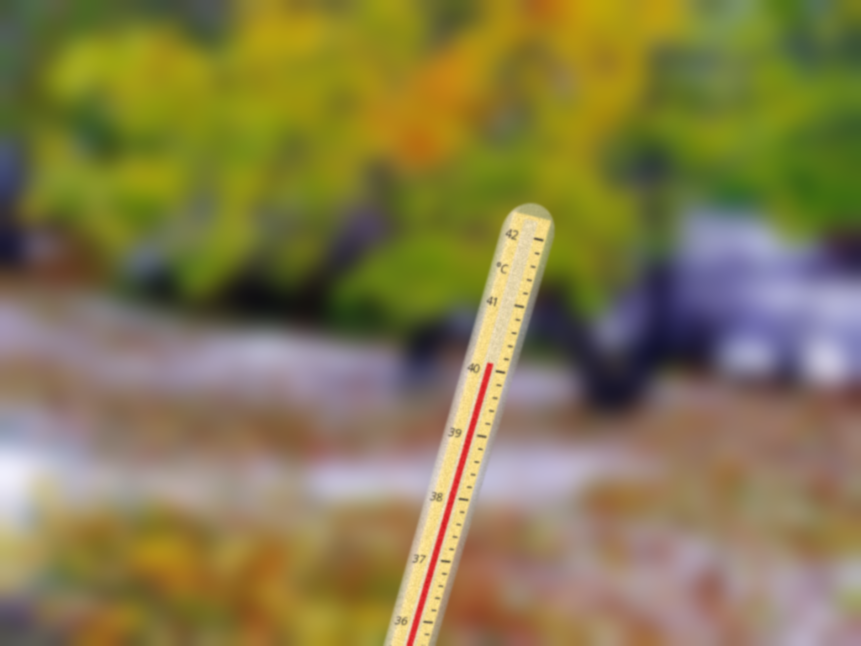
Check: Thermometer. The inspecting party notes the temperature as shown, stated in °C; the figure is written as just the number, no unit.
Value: 40.1
